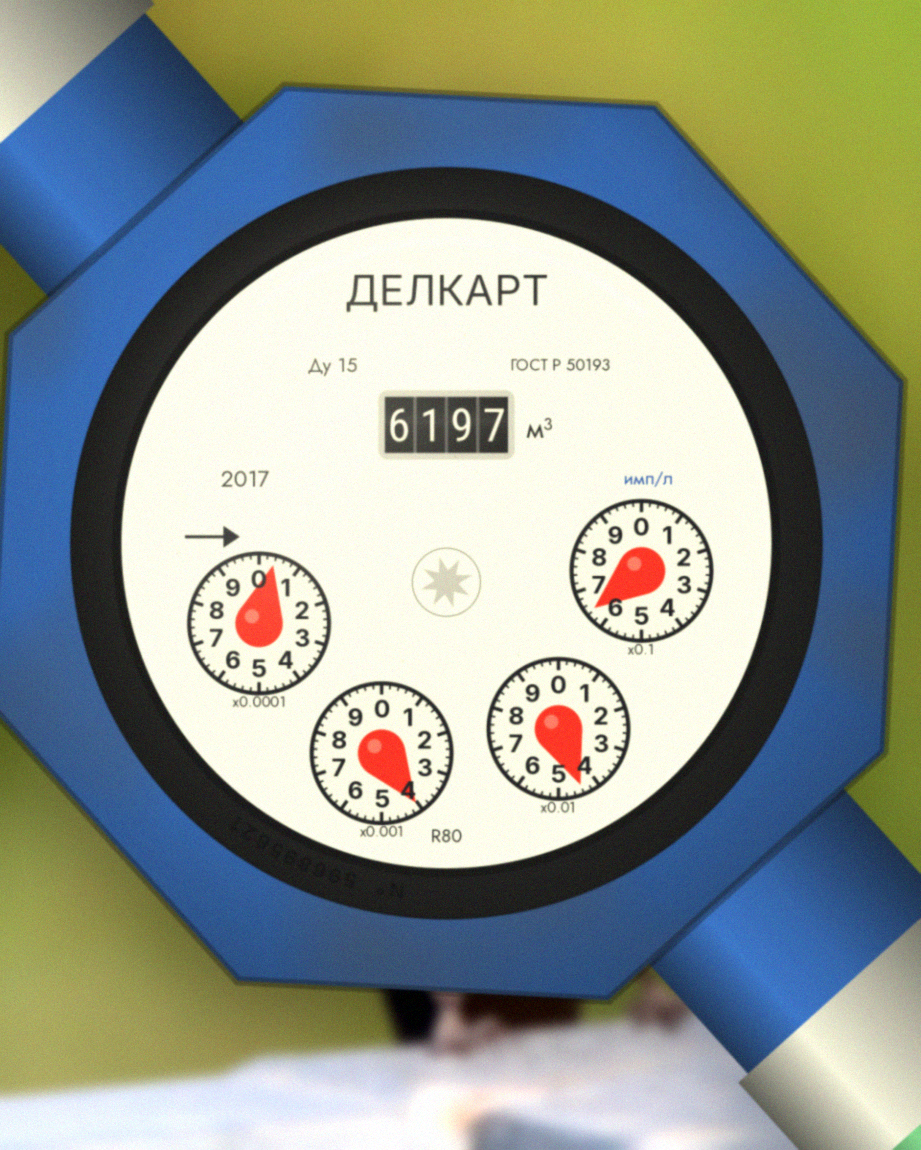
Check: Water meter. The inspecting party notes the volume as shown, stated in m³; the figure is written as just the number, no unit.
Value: 6197.6440
